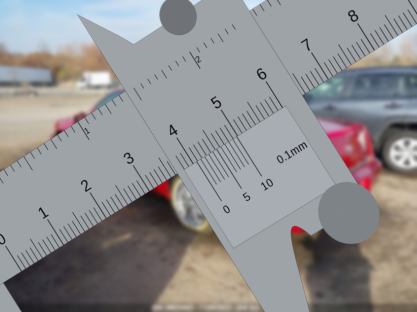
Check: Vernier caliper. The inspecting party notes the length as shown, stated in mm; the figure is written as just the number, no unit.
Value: 40.8
